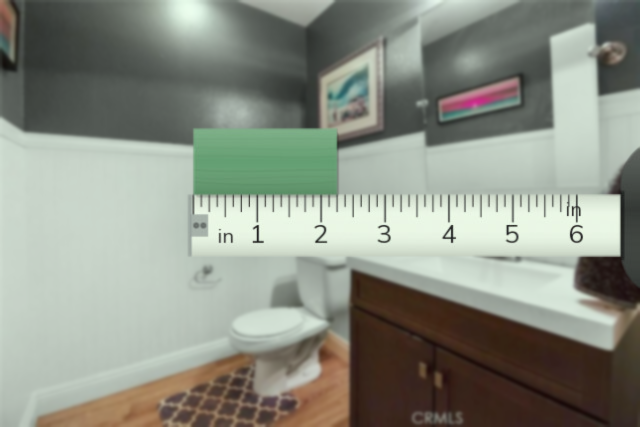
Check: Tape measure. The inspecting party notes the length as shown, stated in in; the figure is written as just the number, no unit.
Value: 2.25
